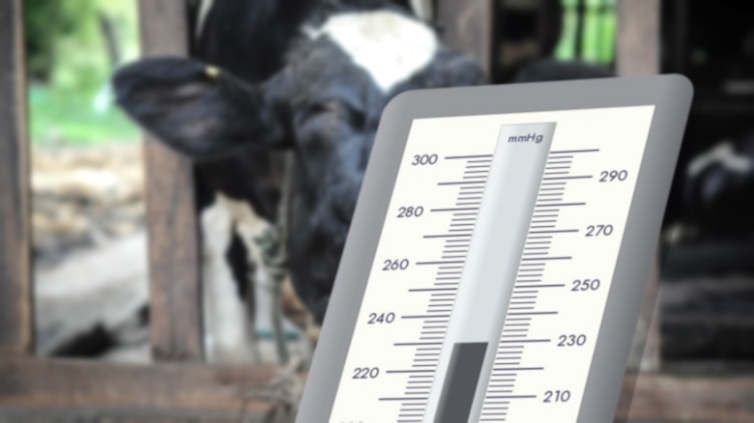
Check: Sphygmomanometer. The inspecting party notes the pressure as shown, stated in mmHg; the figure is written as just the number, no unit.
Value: 230
